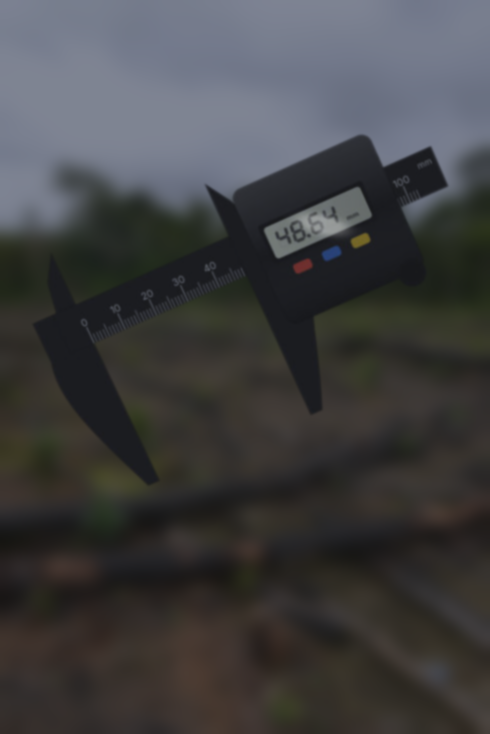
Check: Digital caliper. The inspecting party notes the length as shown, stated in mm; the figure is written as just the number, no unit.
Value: 48.64
